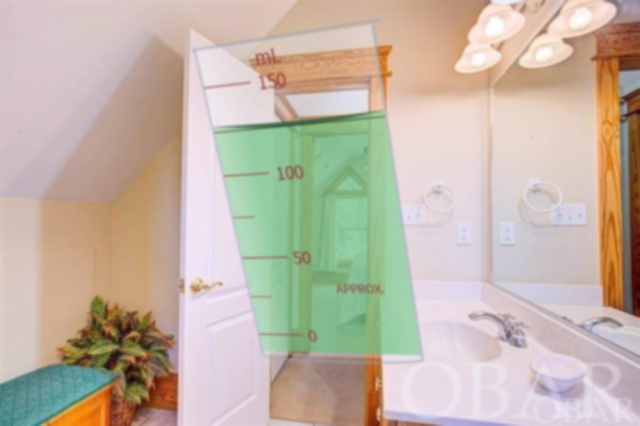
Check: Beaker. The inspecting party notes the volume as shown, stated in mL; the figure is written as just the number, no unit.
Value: 125
